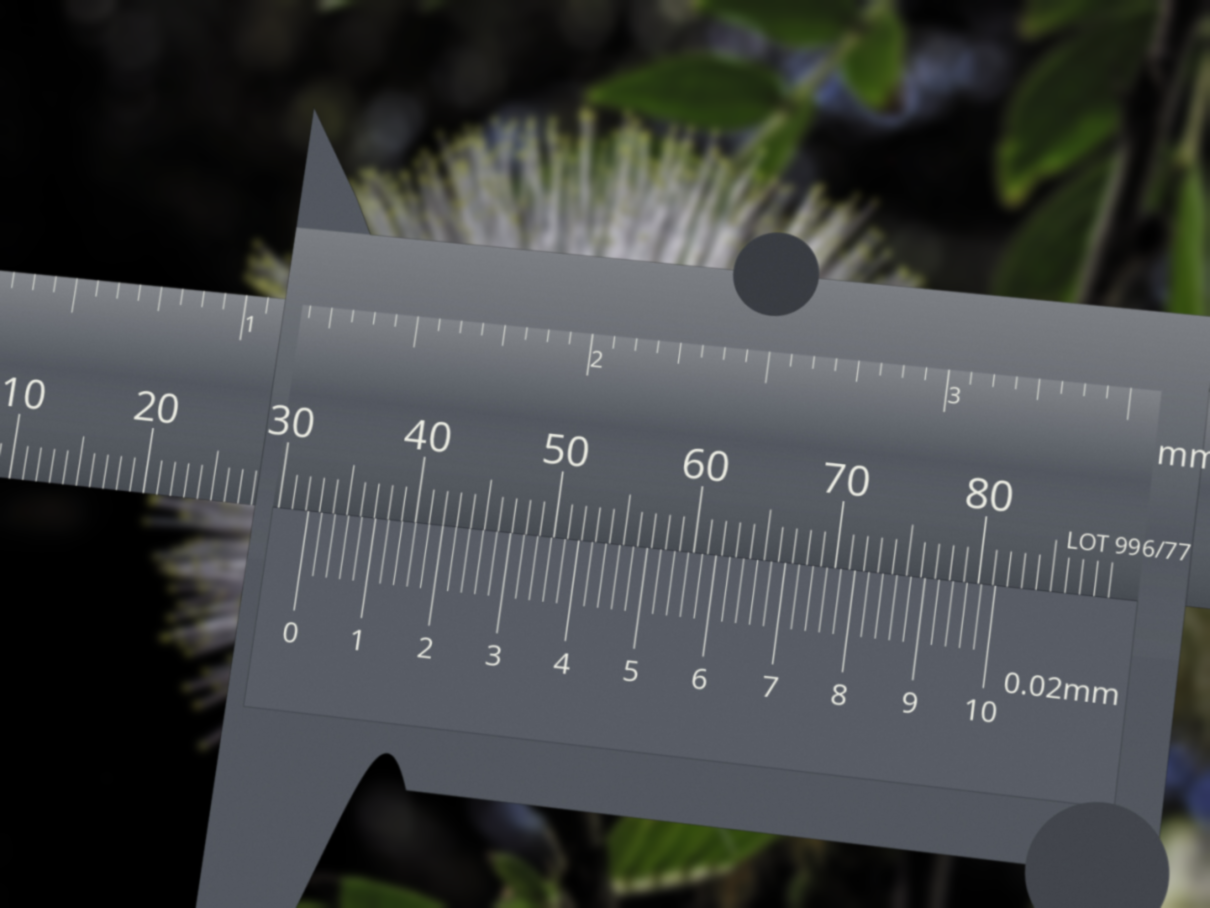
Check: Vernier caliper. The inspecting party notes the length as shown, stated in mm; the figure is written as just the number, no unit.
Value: 32.2
